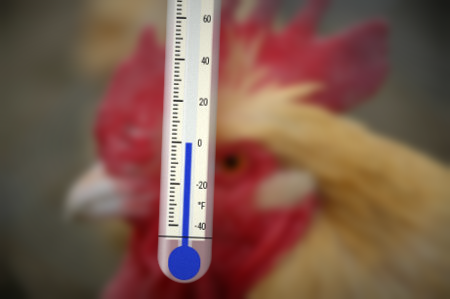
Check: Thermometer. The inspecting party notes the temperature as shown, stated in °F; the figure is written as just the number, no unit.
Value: 0
